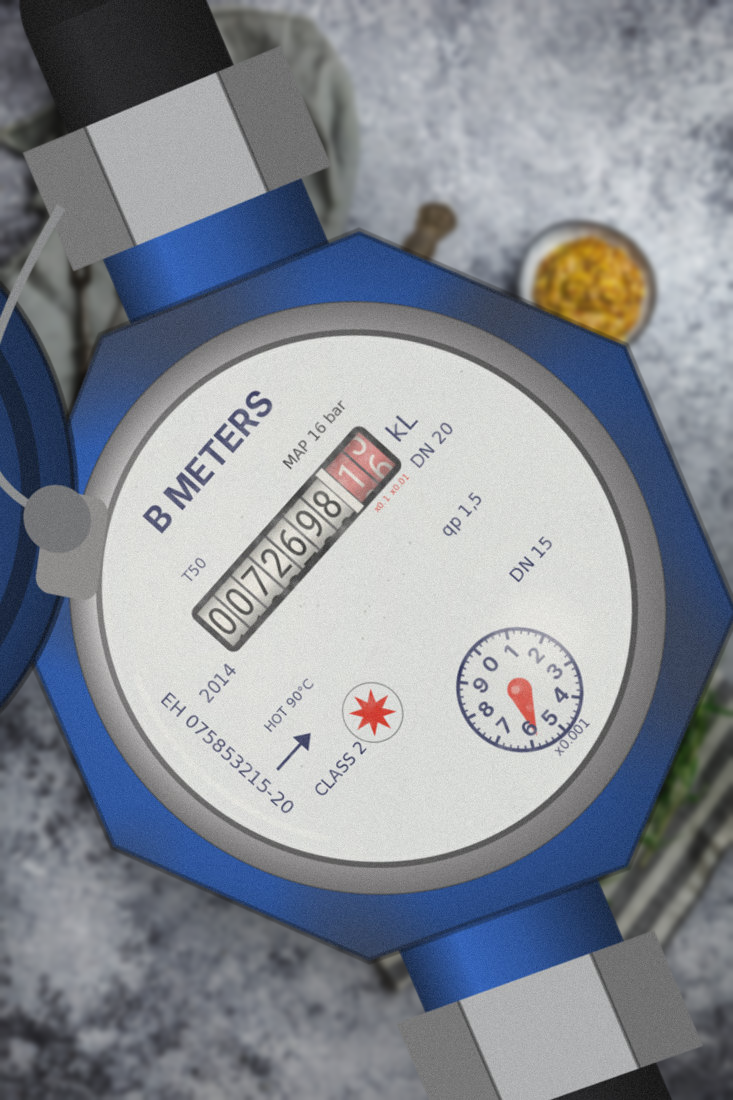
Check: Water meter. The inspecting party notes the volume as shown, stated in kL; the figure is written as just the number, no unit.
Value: 72698.155
